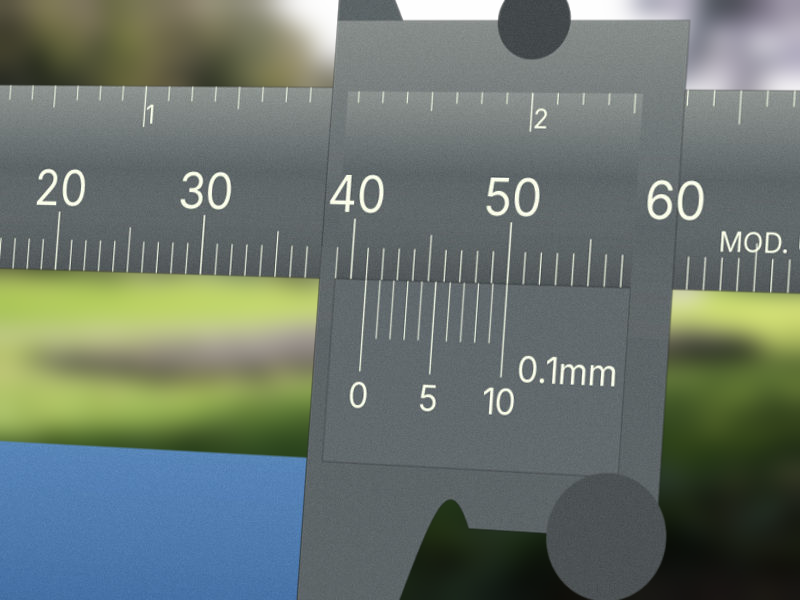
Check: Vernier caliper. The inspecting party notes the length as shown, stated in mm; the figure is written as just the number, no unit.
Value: 41.0
